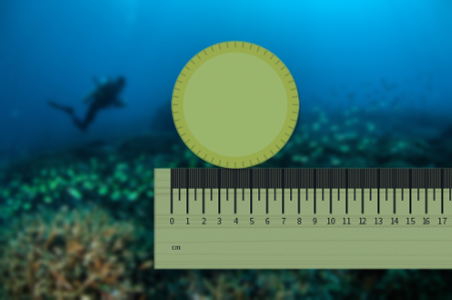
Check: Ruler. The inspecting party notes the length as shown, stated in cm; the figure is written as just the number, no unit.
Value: 8
